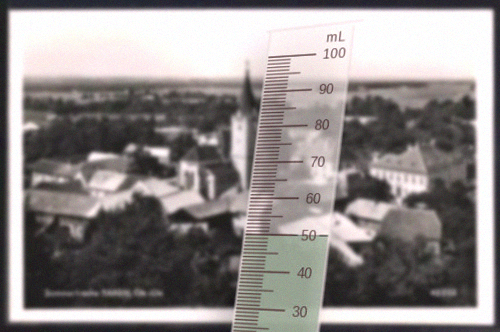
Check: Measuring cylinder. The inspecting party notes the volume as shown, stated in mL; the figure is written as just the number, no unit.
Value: 50
